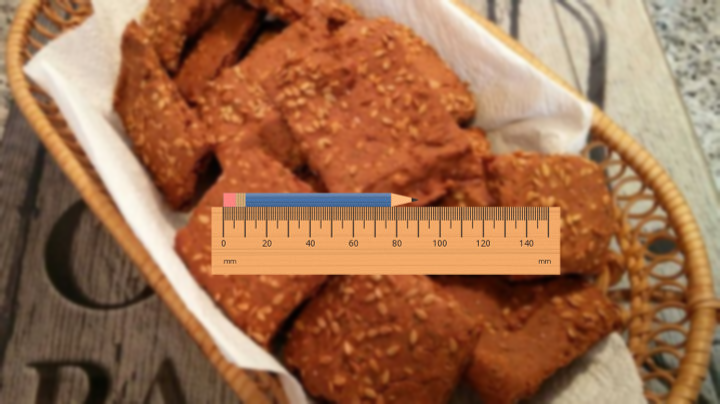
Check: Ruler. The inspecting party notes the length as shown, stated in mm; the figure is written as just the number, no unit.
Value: 90
